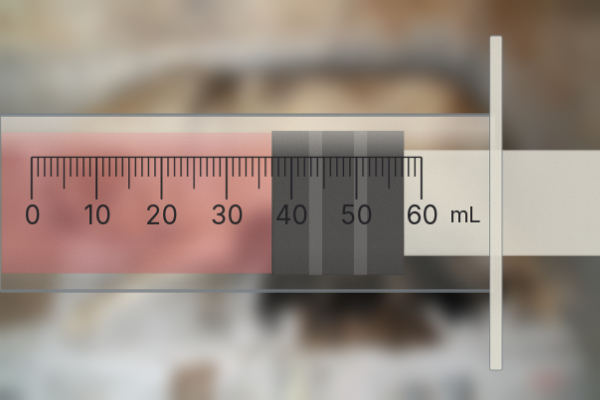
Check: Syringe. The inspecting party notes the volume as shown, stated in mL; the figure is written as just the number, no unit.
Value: 37
